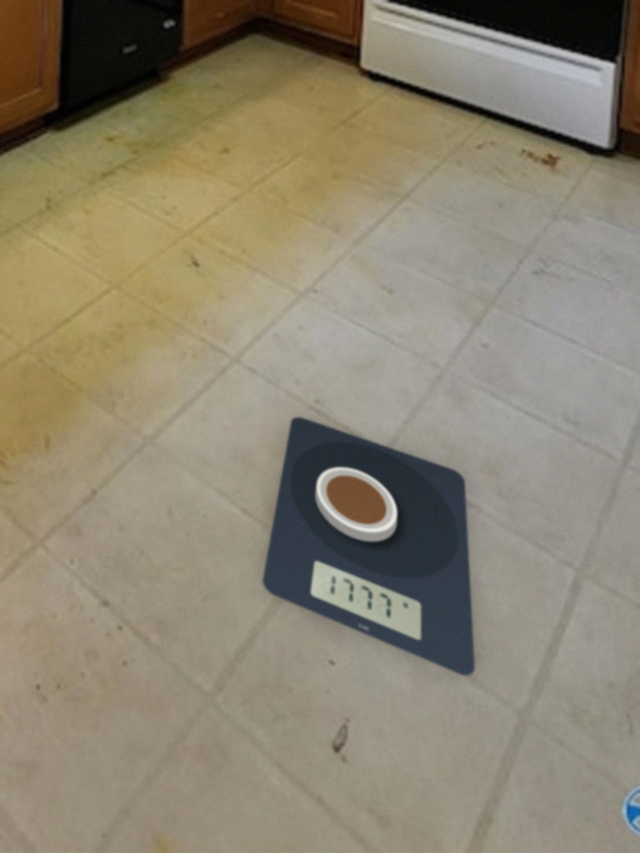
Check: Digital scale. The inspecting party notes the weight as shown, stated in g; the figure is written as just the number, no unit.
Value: 1777
